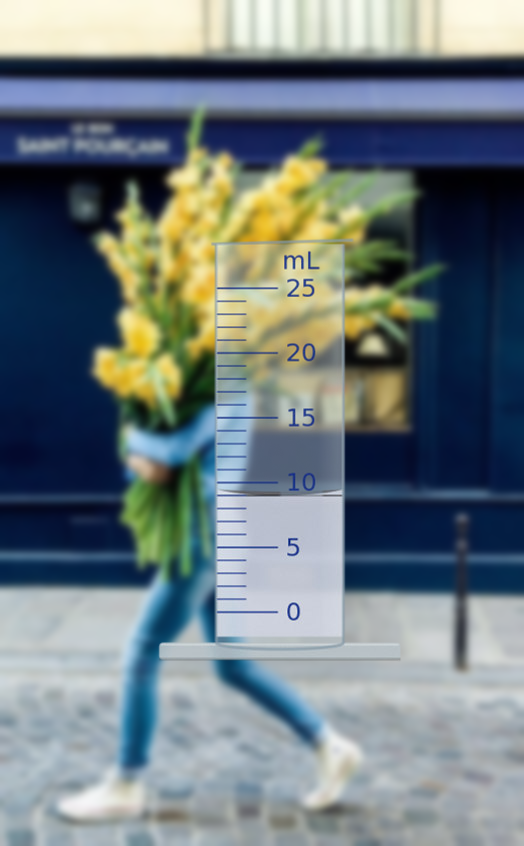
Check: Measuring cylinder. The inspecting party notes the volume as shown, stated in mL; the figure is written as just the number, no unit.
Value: 9
